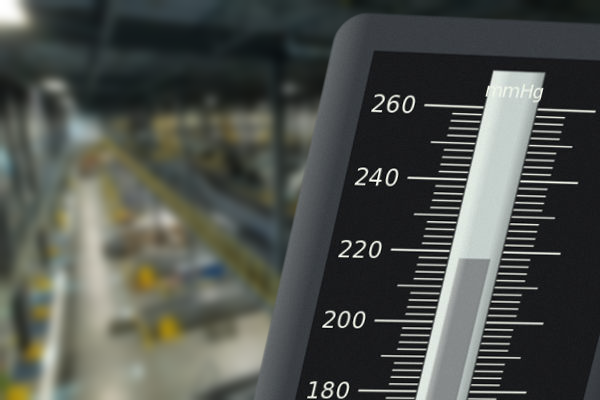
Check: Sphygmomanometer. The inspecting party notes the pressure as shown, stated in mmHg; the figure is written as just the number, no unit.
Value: 218
